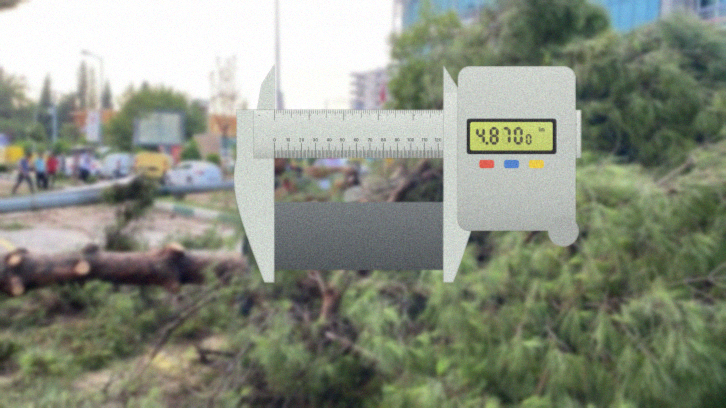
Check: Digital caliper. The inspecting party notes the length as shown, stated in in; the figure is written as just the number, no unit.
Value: 4.8700
